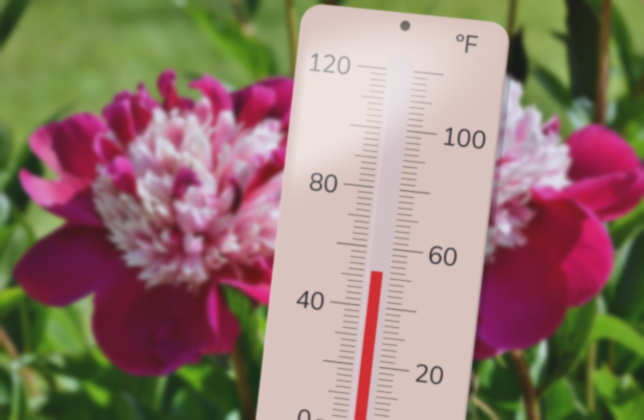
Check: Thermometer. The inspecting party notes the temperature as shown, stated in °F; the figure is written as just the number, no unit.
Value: 52
